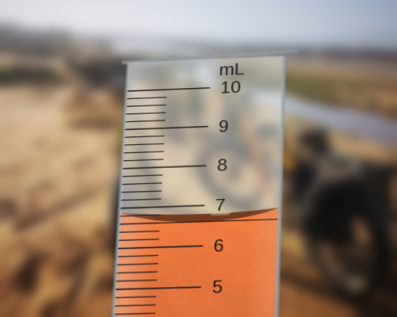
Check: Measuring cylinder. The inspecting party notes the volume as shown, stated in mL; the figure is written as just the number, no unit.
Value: 6.6
